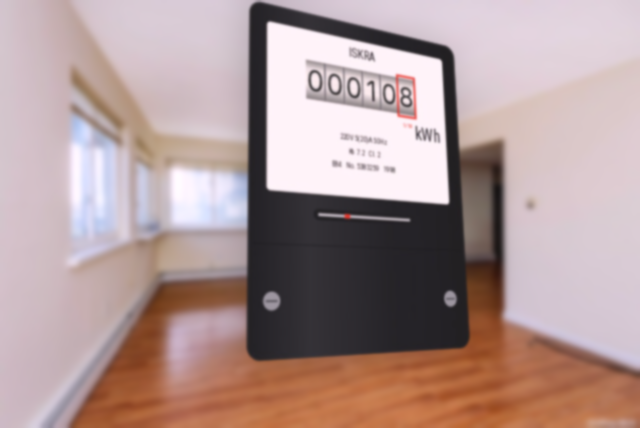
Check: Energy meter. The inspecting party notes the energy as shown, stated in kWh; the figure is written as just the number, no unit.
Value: 10.8
